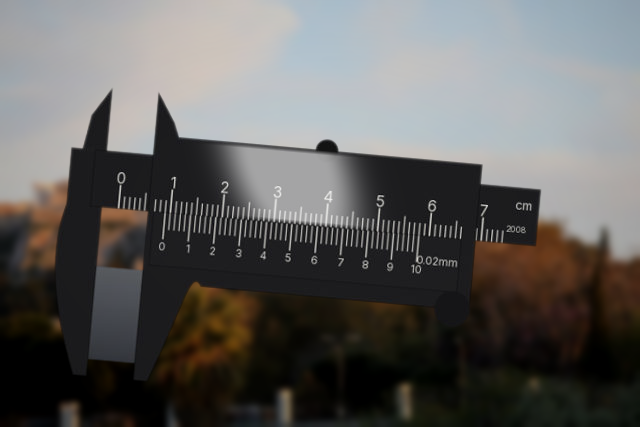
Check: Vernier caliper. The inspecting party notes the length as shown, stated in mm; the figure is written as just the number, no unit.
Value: 9.0
